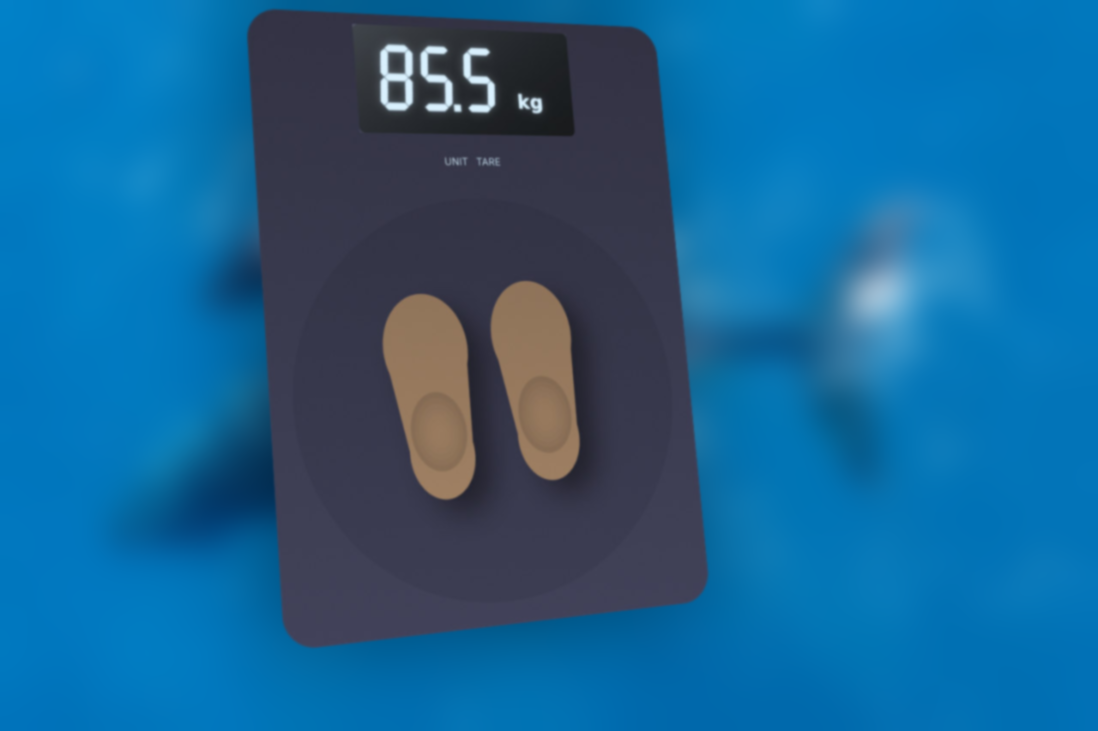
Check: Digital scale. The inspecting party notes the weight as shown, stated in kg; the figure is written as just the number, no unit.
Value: 85.5
